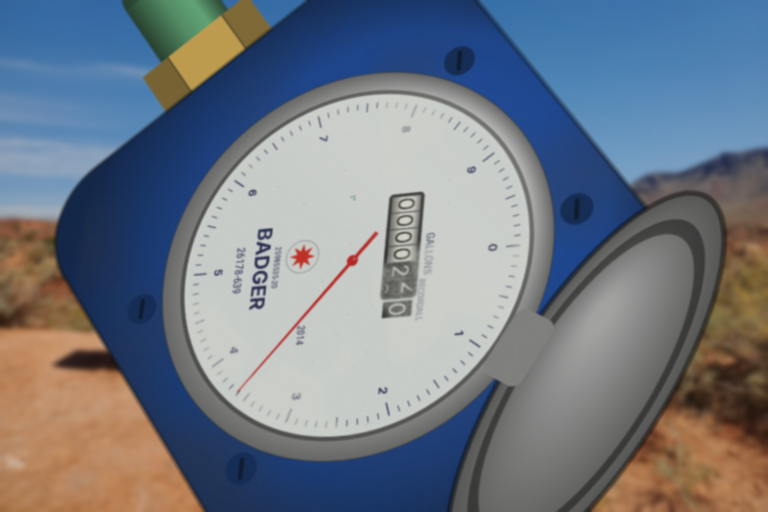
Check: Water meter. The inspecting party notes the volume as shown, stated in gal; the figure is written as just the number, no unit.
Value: 223.6
